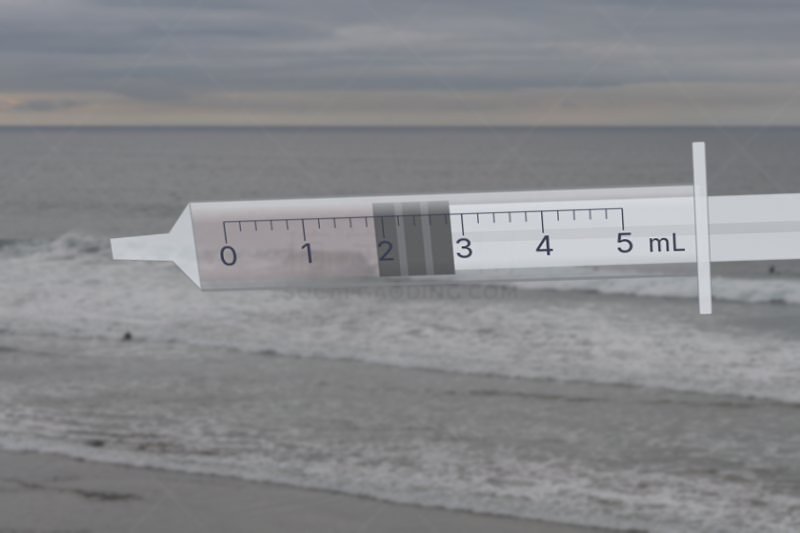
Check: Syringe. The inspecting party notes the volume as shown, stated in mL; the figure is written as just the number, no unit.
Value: 1.9
